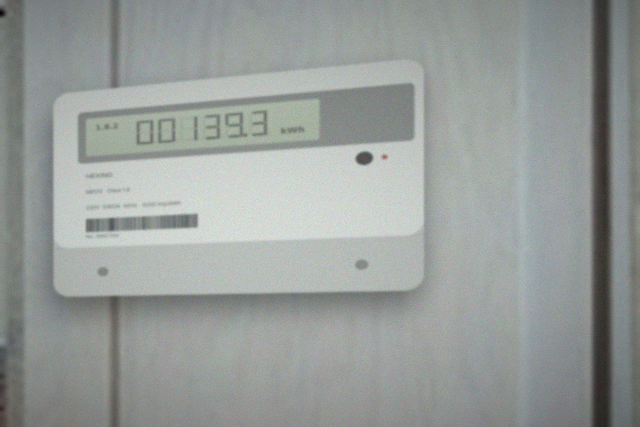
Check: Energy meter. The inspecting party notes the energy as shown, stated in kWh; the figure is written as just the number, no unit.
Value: 139.3
